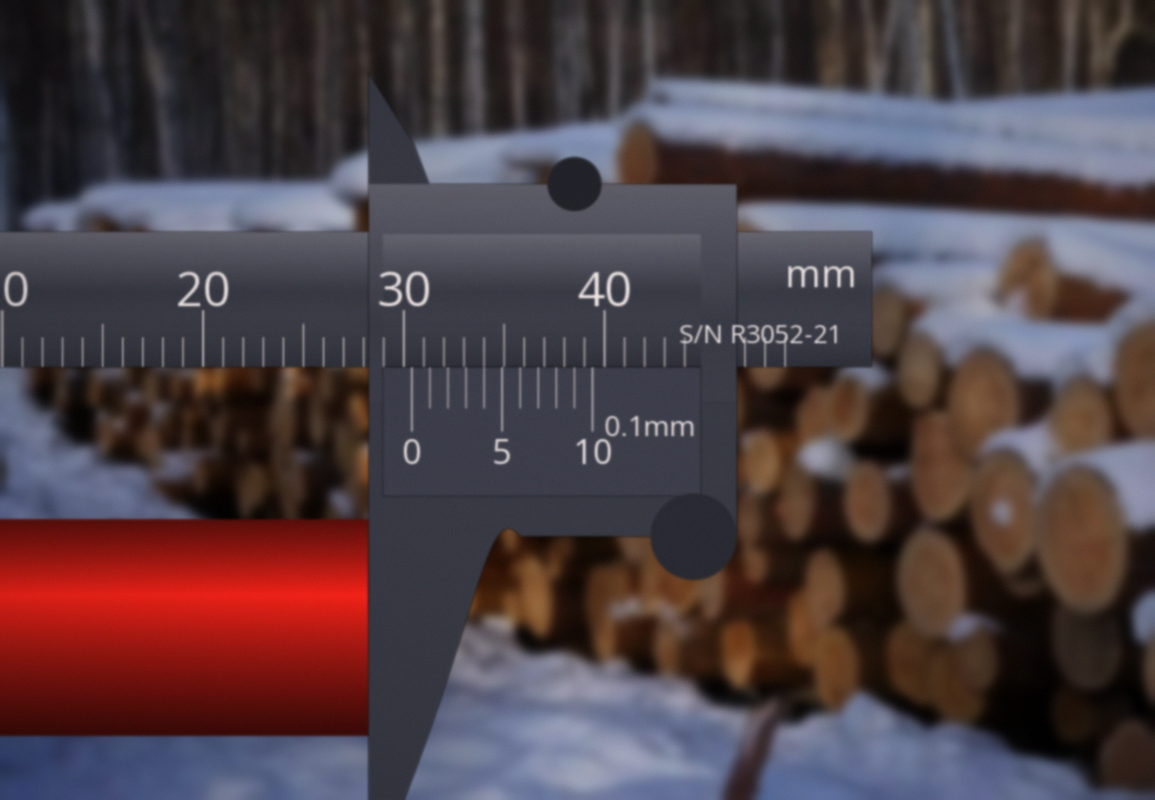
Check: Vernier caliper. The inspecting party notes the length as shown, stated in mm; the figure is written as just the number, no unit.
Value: 30.4
